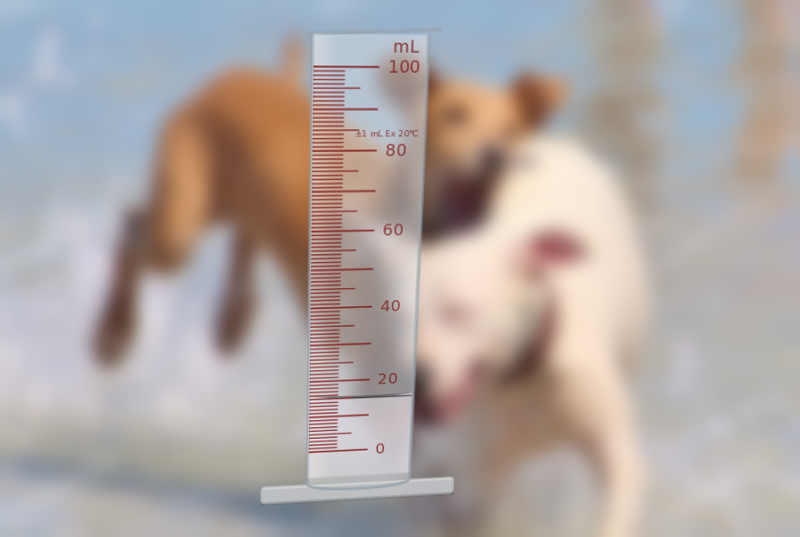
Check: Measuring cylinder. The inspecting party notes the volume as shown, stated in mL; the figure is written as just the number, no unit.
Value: 15
